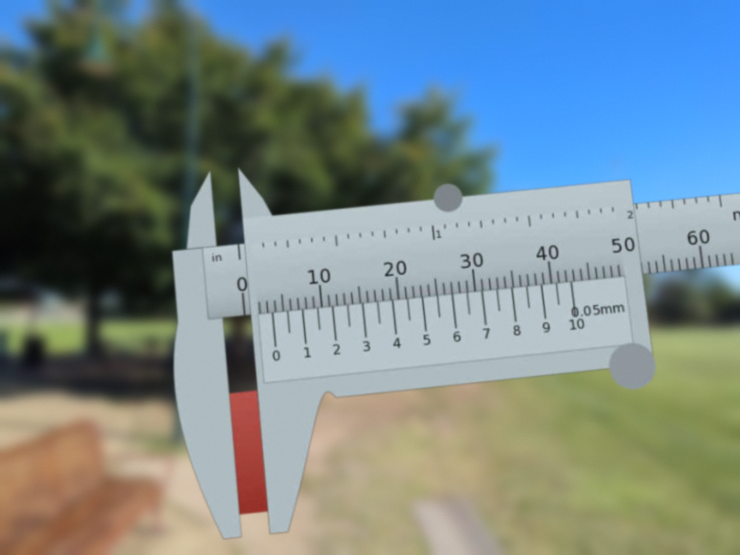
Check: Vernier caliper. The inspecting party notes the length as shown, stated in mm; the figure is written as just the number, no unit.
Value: 3.6
